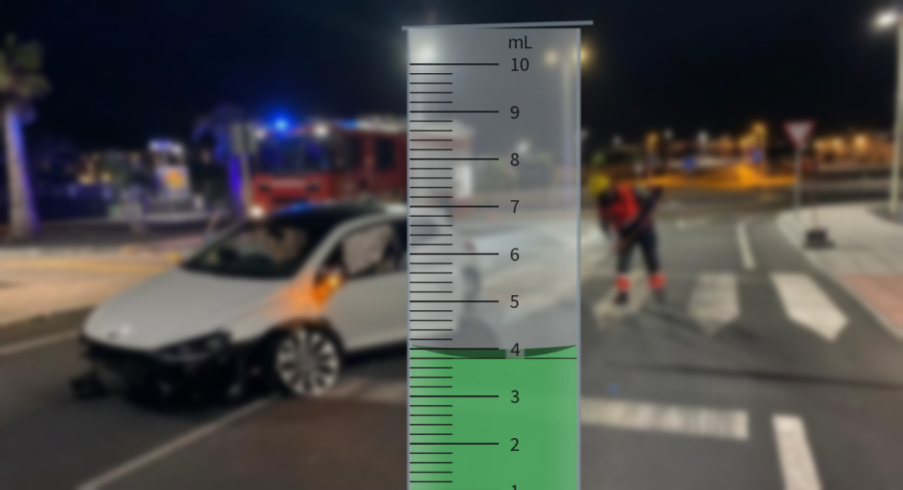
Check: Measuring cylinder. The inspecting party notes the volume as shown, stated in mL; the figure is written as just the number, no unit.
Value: 3.8
